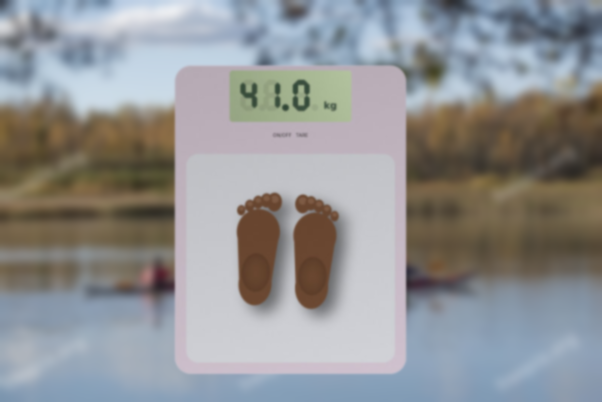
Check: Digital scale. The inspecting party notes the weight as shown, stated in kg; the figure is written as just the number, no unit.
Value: 41.0
